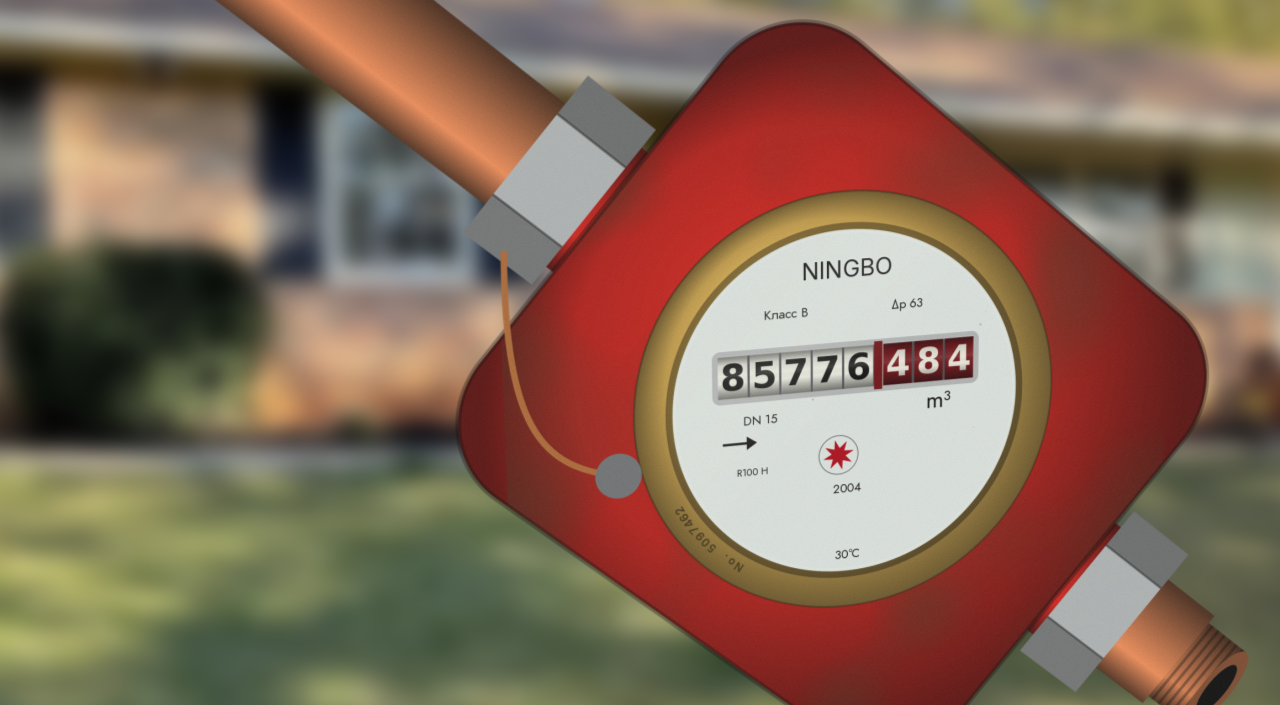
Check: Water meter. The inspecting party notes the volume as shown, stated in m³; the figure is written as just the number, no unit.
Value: 85776.484
